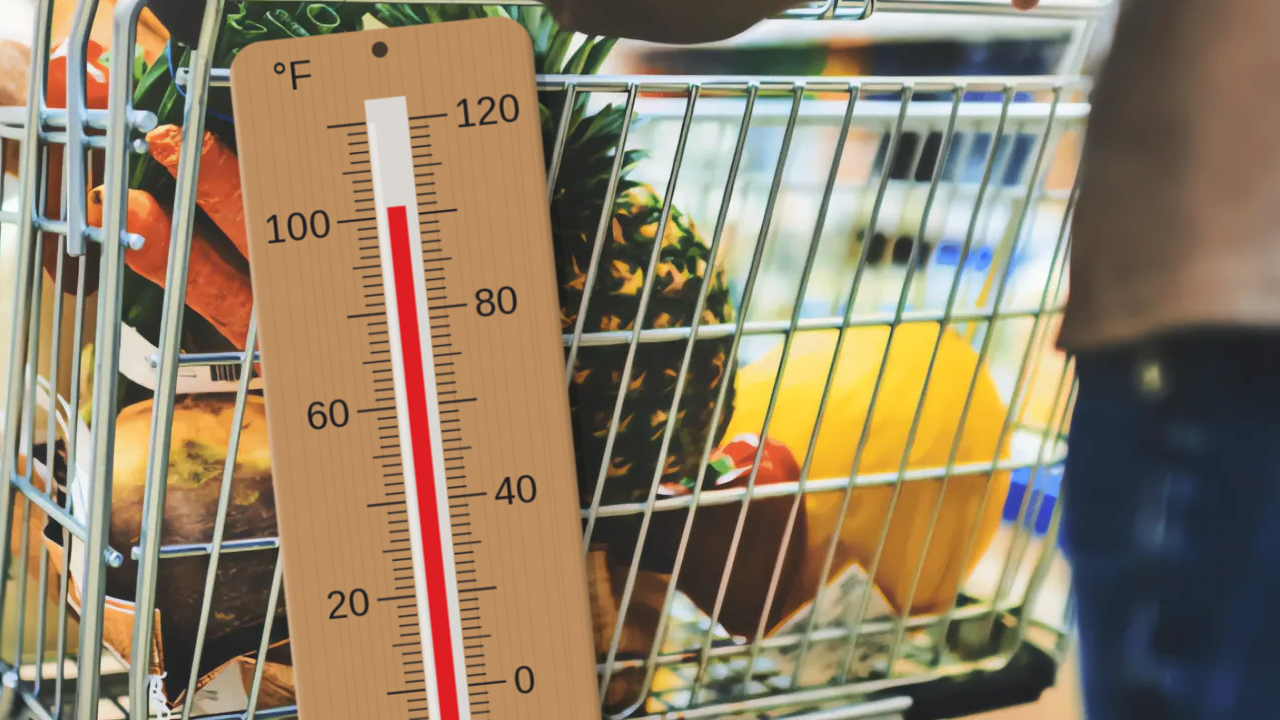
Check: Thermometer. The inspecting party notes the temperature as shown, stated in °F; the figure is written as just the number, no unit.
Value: 102
